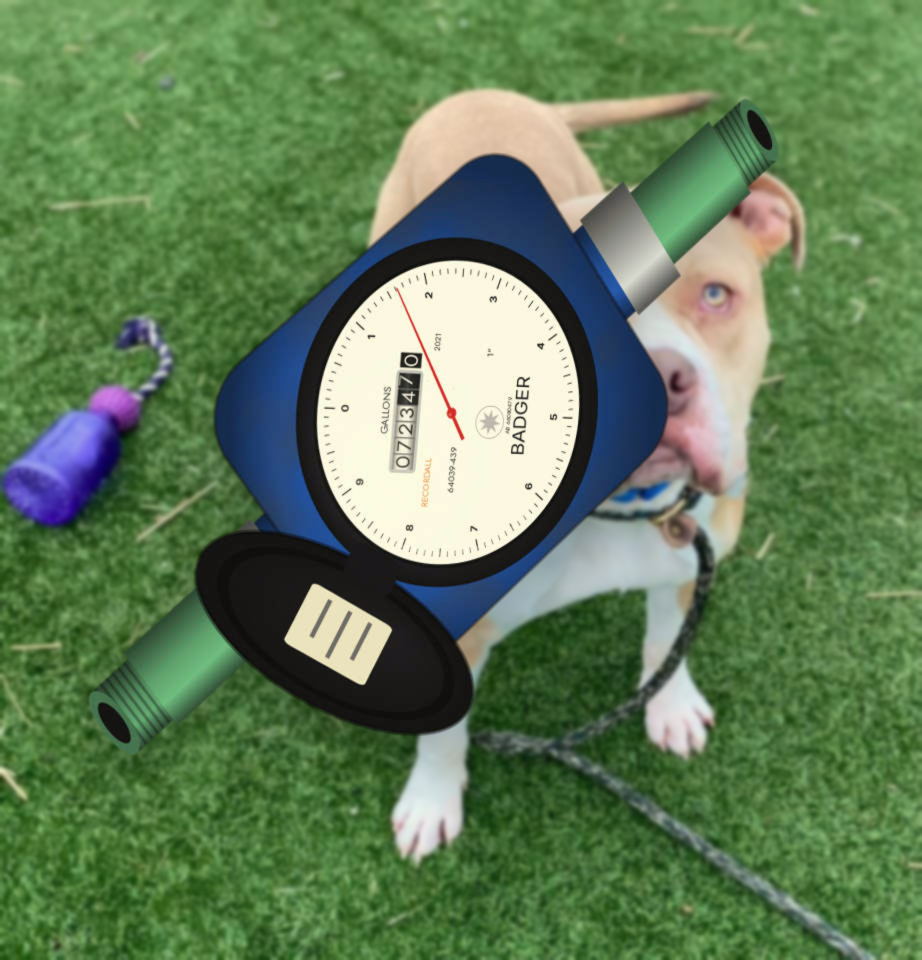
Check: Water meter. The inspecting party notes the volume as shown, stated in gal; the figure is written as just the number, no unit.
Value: 723471.6
